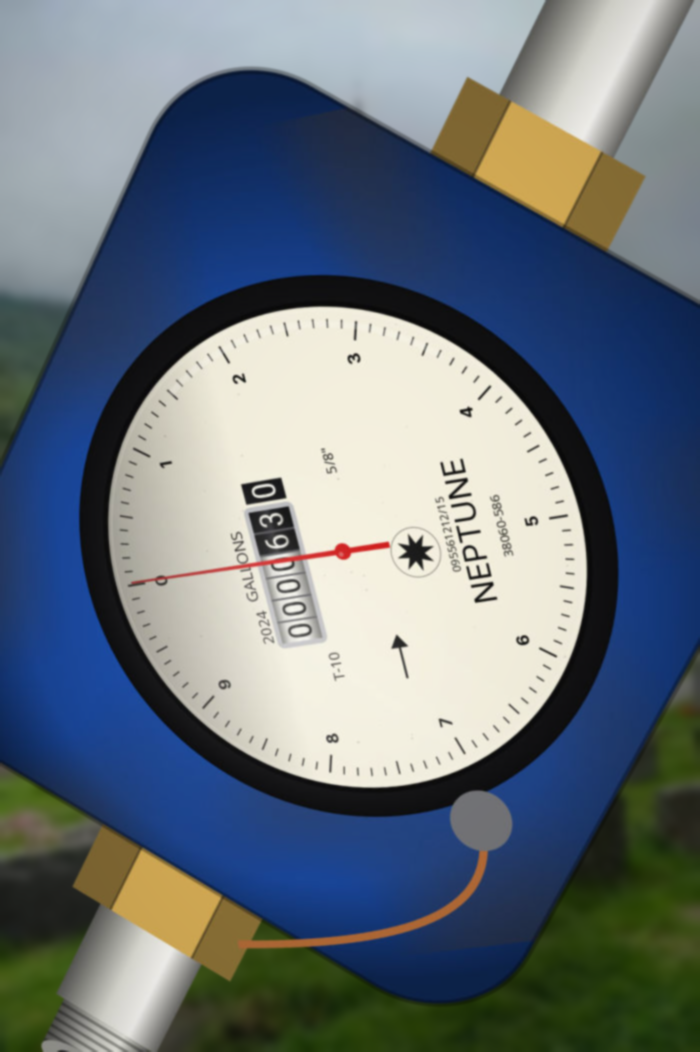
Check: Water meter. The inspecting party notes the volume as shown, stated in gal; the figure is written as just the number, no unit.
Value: 630.0
